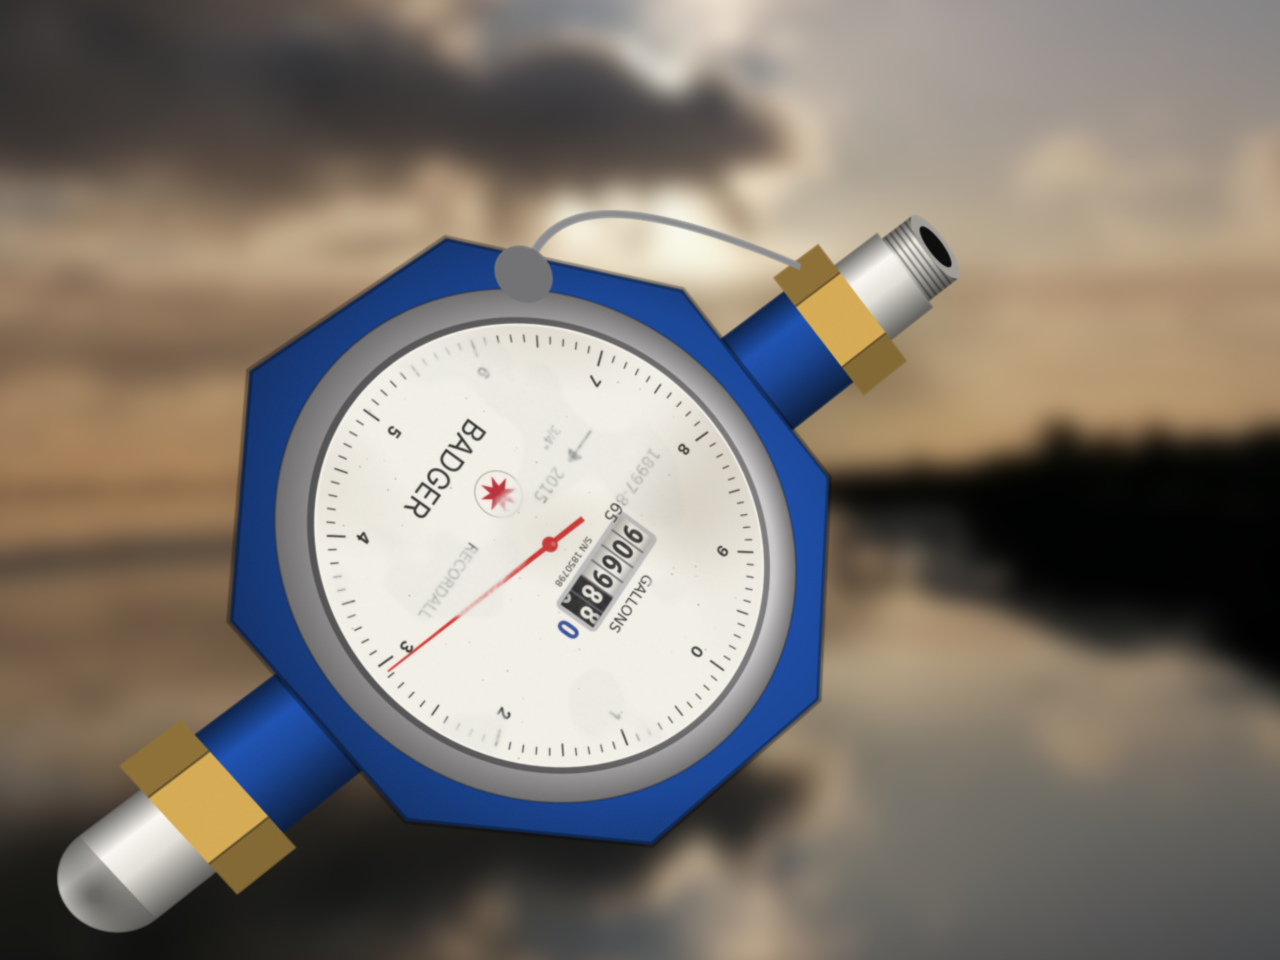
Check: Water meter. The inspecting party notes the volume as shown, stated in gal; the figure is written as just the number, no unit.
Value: 9069882.9
